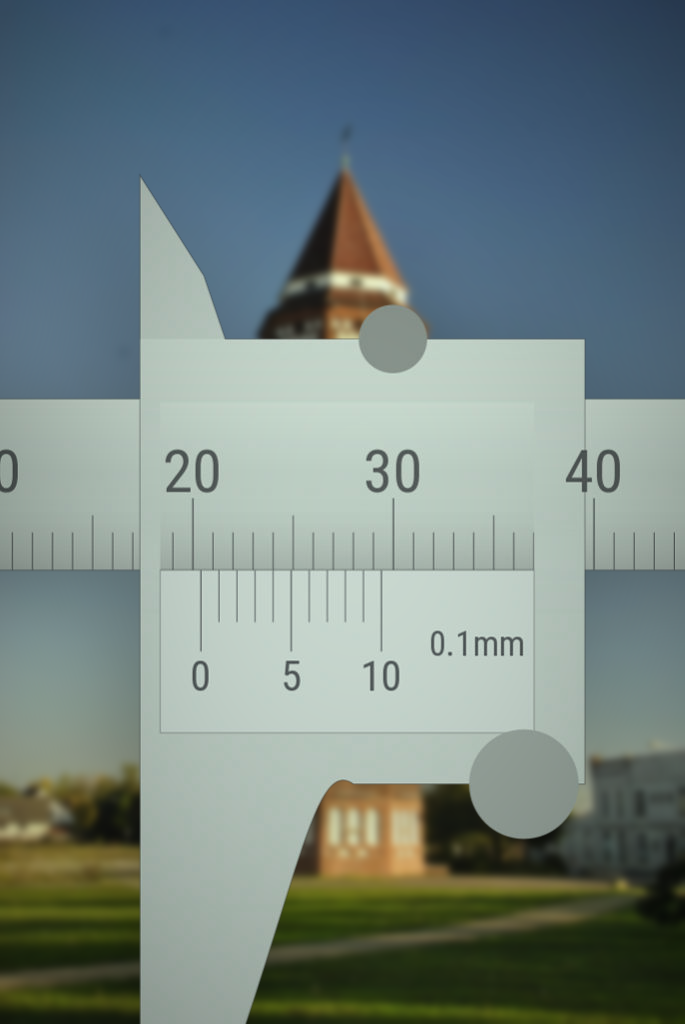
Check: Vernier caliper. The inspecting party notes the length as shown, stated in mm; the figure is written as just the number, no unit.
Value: 20.4
